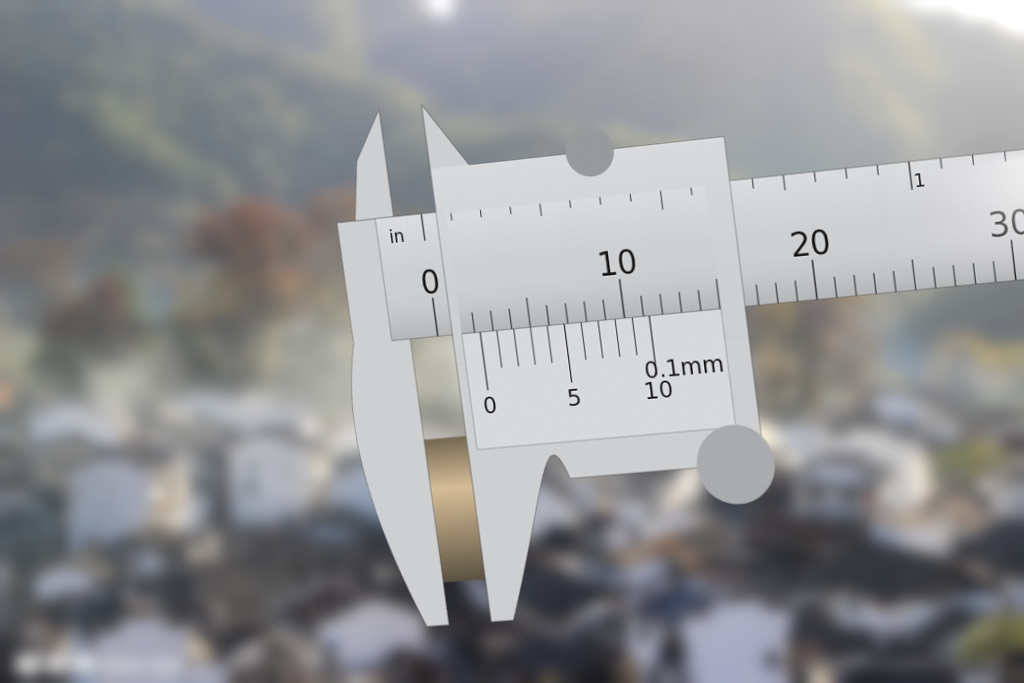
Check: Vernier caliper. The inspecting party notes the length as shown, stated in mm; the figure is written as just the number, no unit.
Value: 2.3
